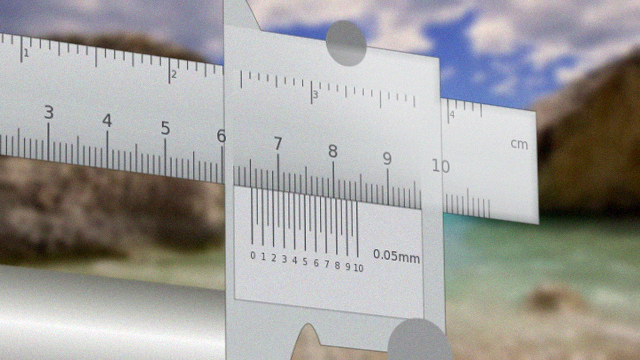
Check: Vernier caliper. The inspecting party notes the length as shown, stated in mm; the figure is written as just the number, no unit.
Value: 65.2
